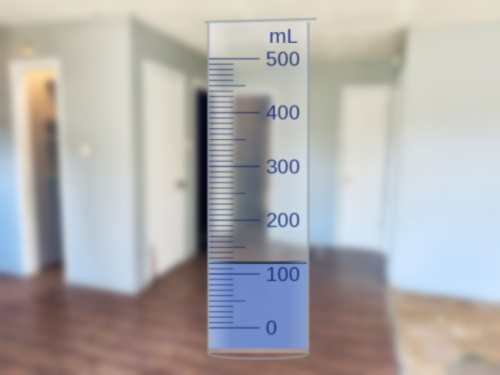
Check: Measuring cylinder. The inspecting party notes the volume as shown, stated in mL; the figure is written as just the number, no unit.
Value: 120
